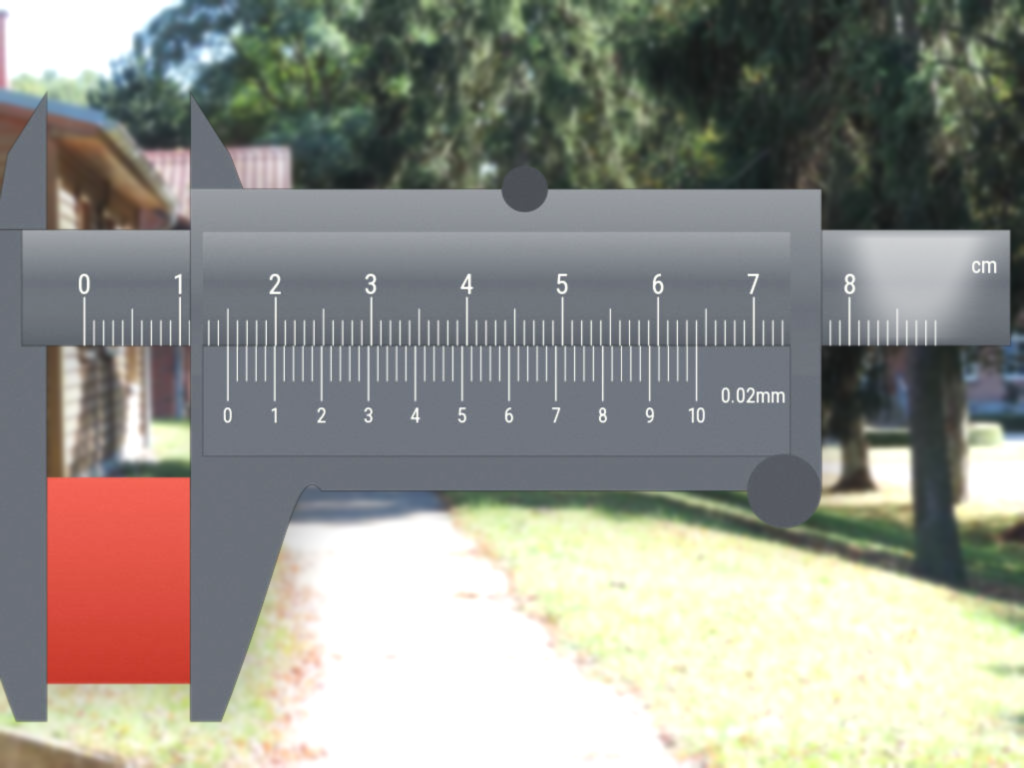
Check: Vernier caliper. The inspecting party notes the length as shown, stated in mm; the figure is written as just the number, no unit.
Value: 15.0
